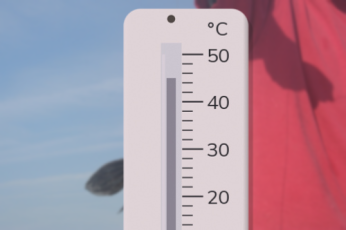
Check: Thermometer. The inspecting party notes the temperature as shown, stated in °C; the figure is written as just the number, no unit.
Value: 45
